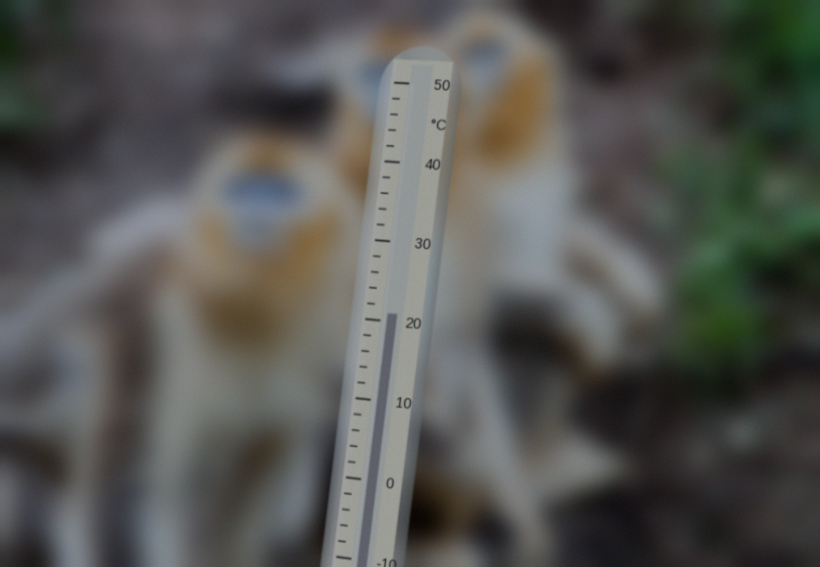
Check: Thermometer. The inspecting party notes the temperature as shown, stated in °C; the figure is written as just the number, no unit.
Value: 21
